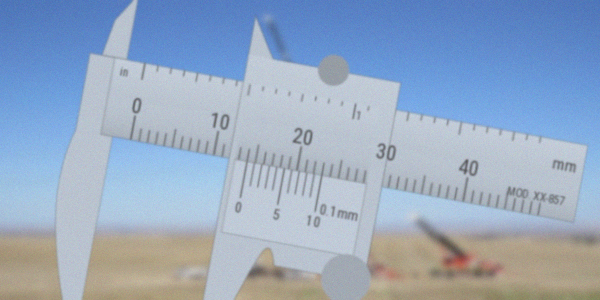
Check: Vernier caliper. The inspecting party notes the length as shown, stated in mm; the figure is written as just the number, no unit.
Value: 14.0
